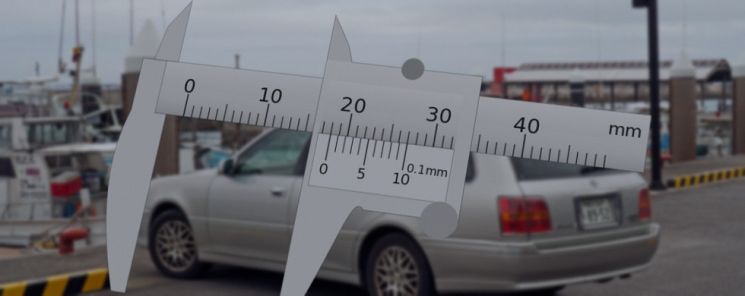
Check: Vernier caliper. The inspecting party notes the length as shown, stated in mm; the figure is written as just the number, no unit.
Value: 18.0
